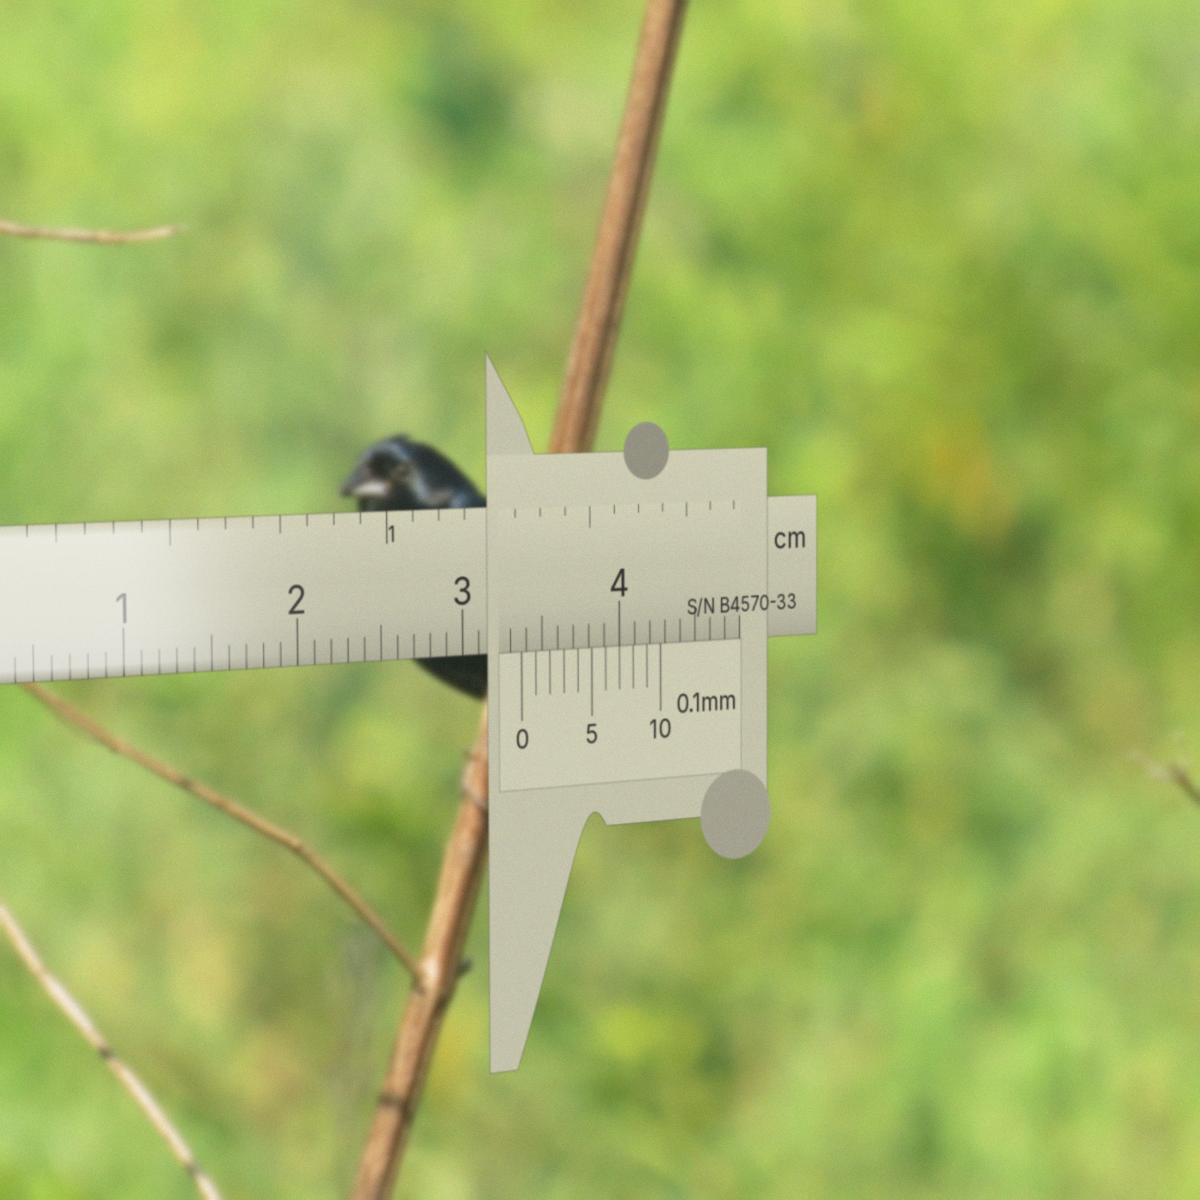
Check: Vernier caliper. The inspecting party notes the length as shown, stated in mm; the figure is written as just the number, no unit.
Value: 33.7
